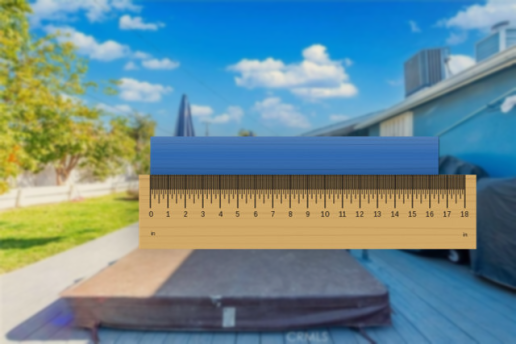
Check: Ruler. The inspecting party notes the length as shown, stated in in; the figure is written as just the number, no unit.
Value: 16.5
